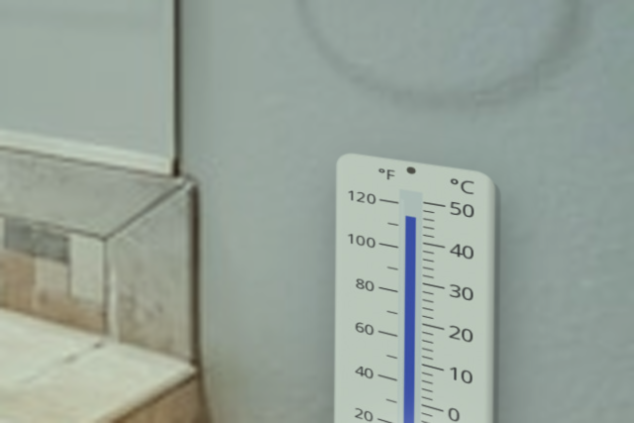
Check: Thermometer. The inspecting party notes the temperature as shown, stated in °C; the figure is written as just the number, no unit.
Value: 46
